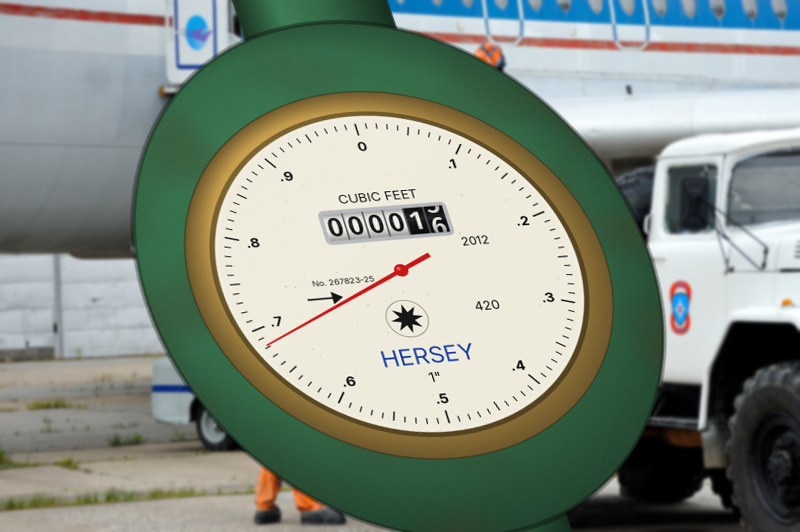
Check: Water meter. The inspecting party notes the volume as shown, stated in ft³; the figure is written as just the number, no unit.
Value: 15.68
